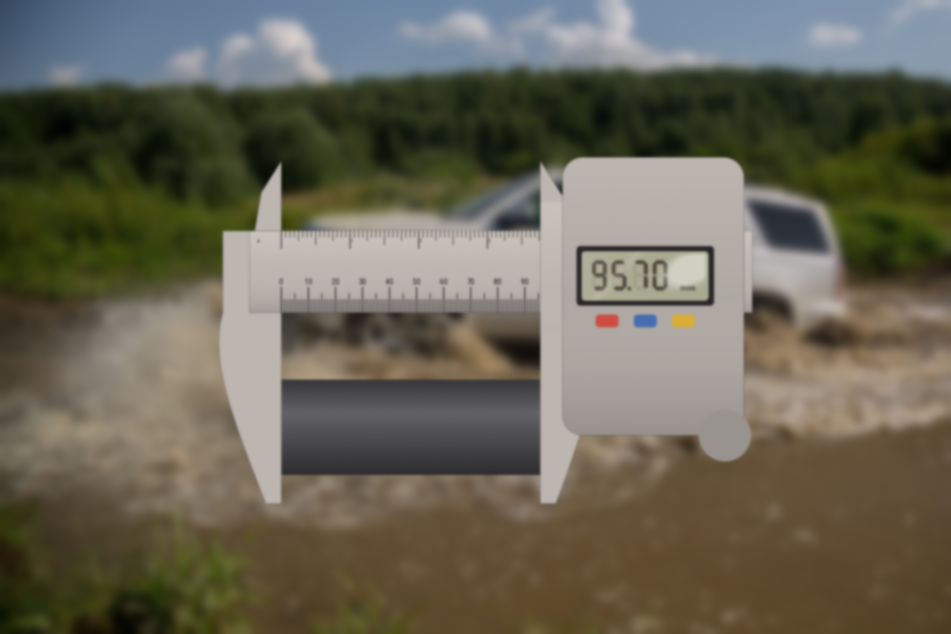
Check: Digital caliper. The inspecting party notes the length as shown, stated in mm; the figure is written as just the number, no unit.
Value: 95.70
